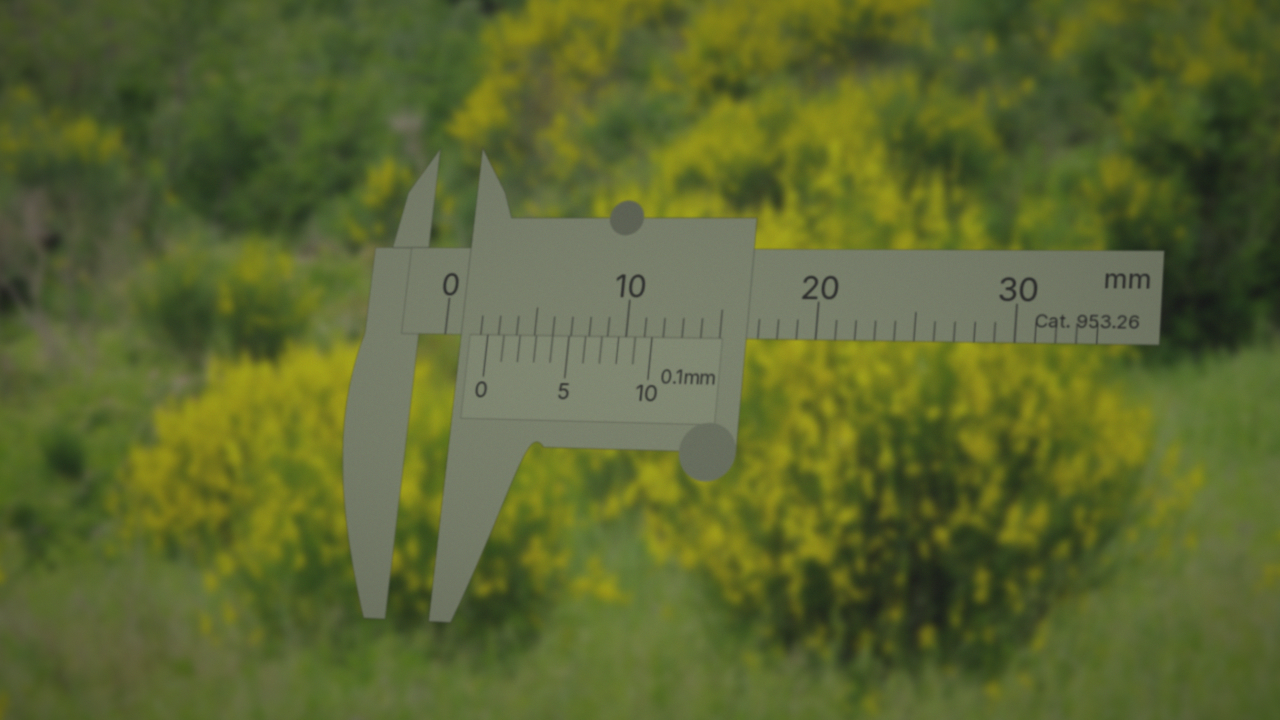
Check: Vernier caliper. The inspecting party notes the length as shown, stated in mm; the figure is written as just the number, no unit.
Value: 2.4
